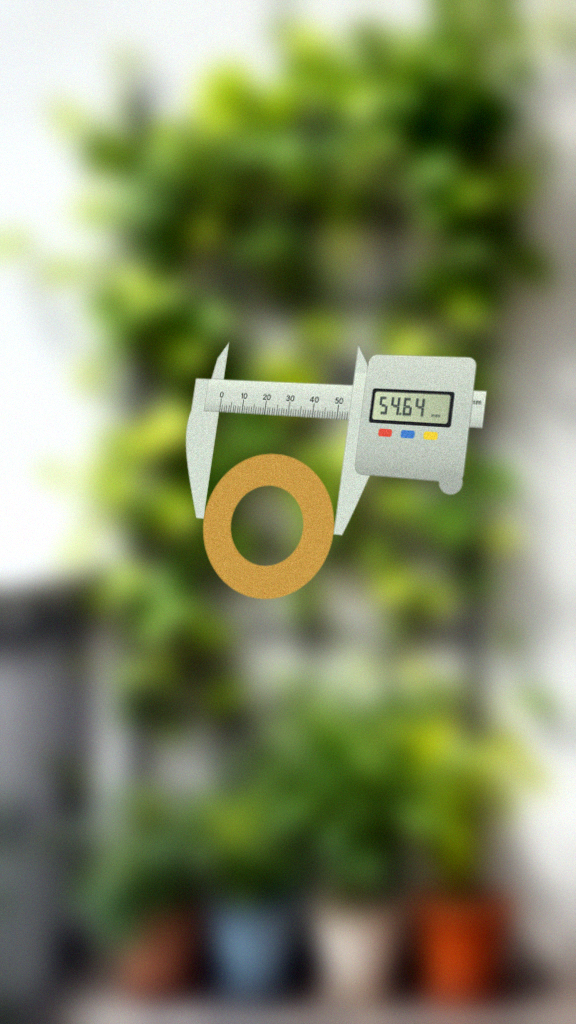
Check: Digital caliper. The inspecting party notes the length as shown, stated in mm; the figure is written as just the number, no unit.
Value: 54.64
